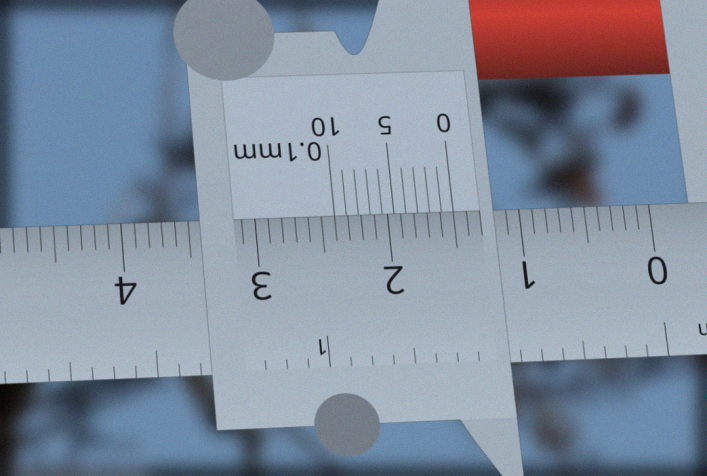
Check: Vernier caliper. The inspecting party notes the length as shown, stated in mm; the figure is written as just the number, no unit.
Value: 15.0
